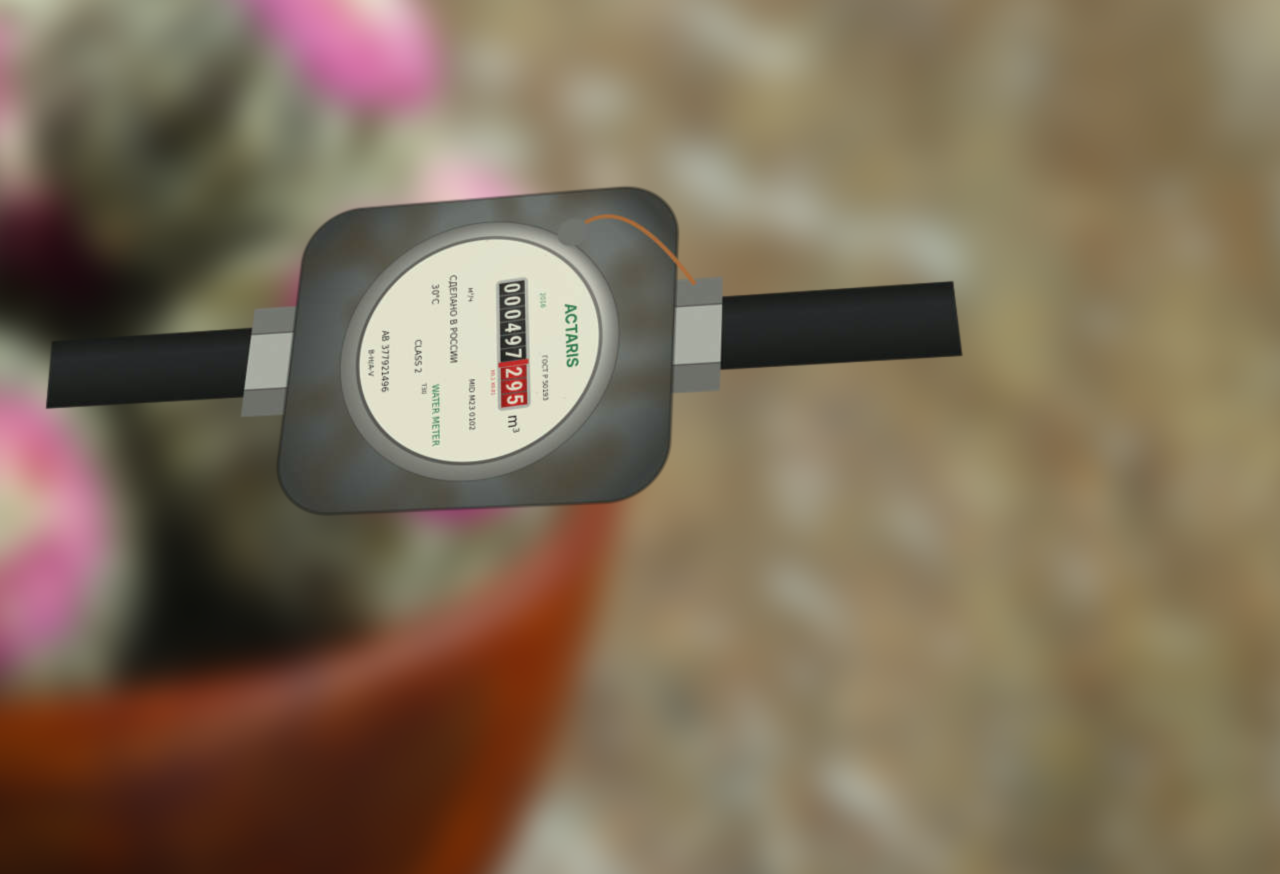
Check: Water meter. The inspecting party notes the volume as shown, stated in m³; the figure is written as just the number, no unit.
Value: 497.295
